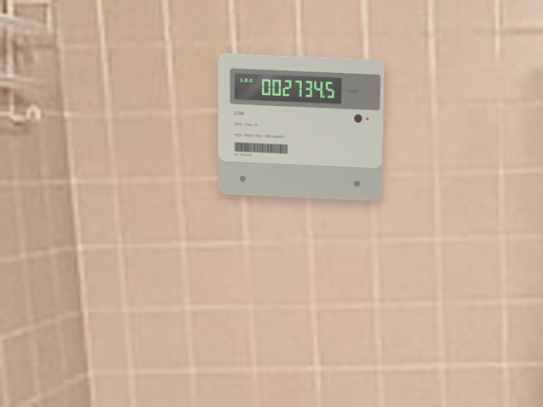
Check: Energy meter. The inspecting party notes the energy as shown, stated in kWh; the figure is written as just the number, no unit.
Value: 2734.5
